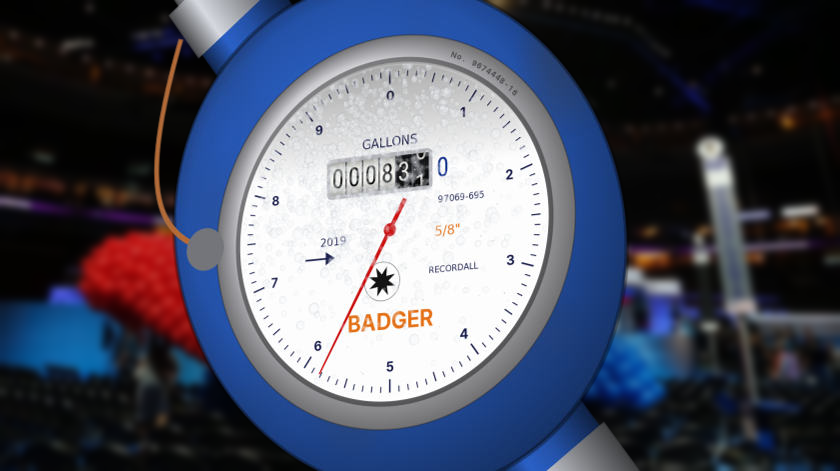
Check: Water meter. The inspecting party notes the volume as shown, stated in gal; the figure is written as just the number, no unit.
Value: 8305.8
